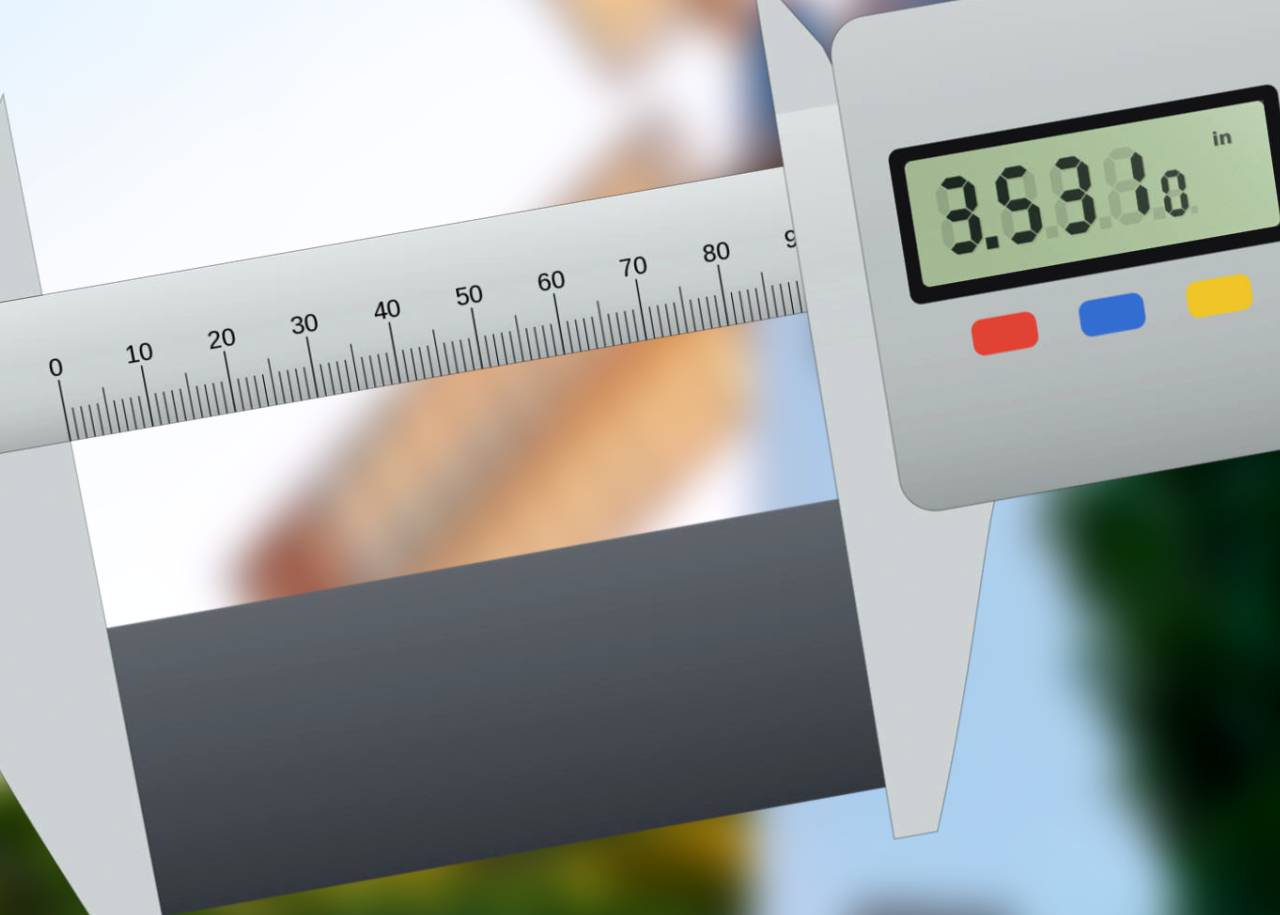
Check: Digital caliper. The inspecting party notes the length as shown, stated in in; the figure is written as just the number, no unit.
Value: 3.5310
